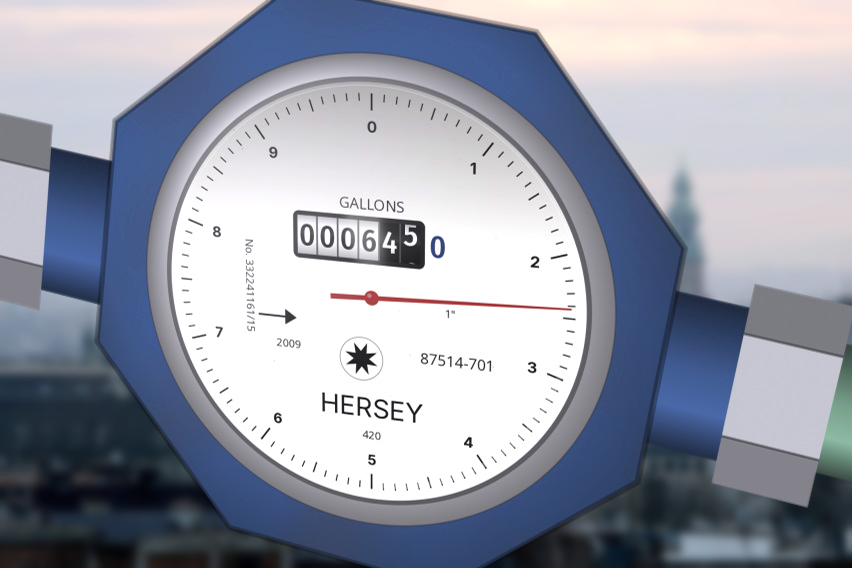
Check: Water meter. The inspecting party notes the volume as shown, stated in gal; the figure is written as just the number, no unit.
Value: 6452.4
